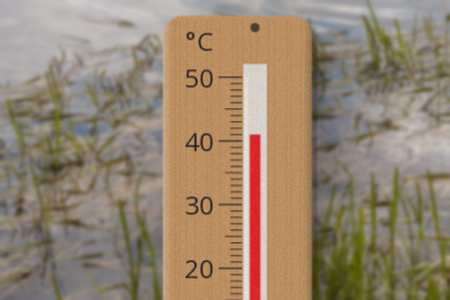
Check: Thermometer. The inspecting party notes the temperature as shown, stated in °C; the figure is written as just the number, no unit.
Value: 41
